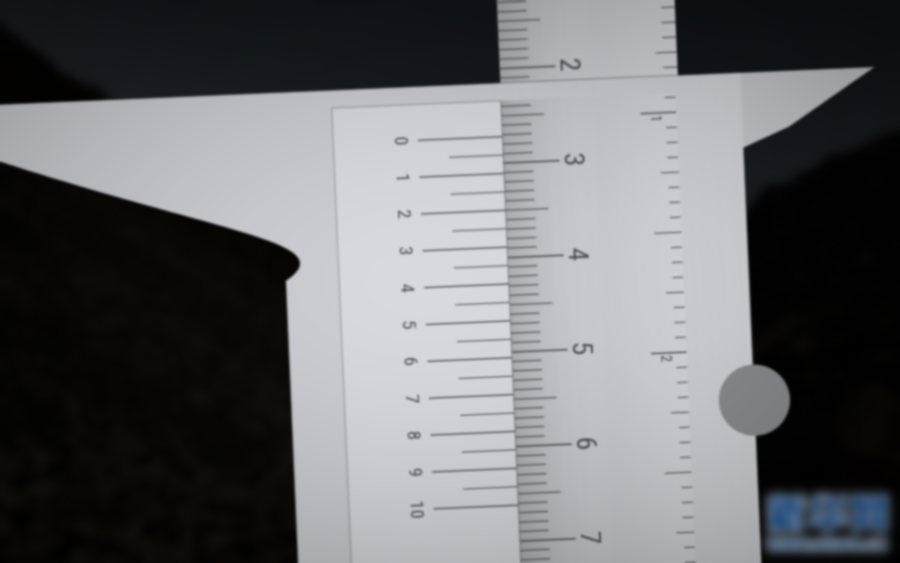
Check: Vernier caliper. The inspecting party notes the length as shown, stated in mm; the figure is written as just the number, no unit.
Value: 27.2
